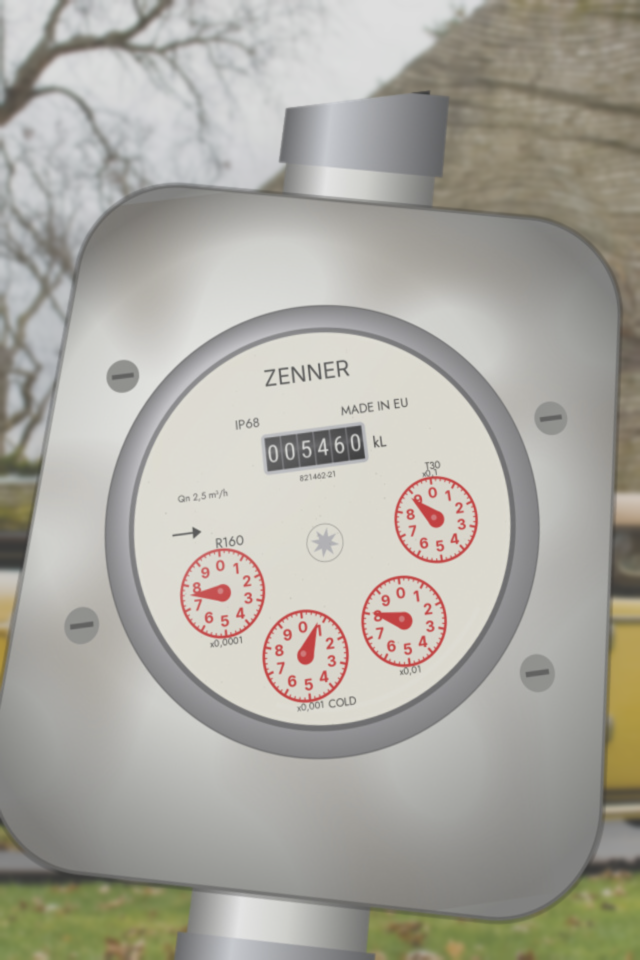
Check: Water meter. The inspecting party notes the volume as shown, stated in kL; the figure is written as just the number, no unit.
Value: 5460.8807
